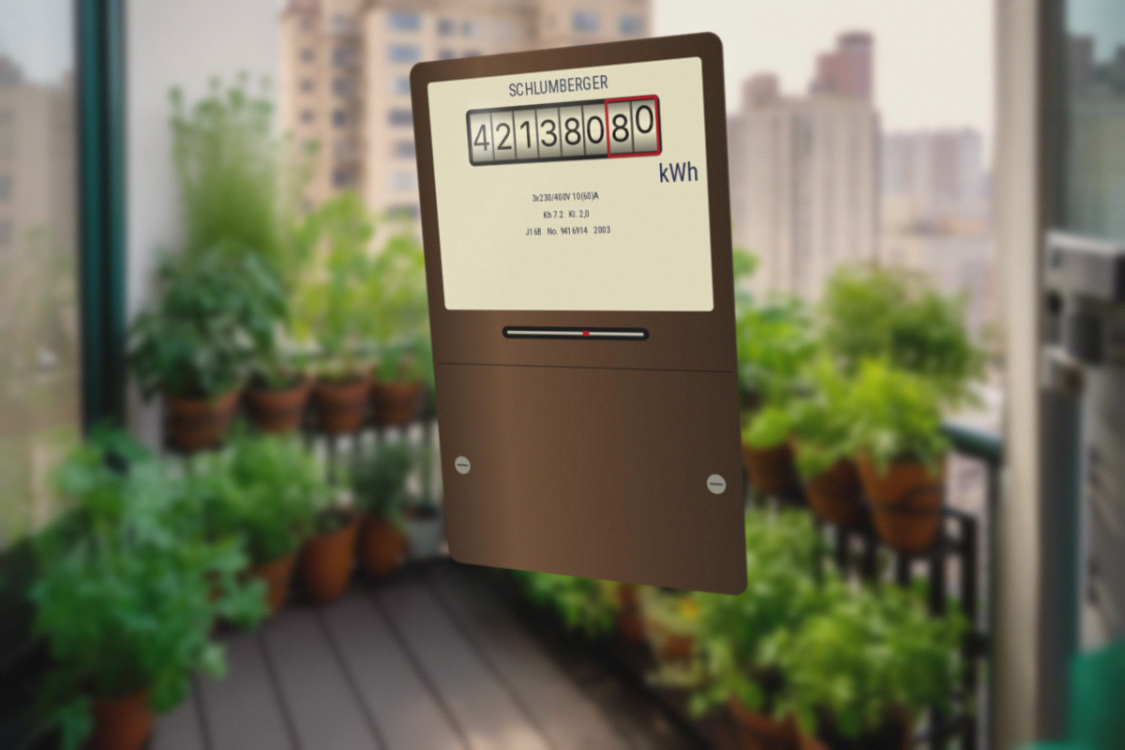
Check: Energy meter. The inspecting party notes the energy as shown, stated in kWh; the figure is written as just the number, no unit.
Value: 421380.80
